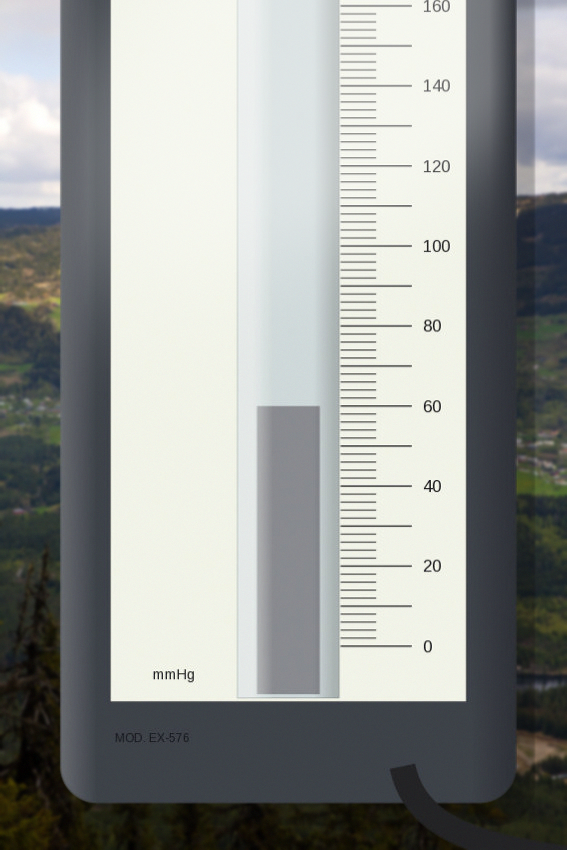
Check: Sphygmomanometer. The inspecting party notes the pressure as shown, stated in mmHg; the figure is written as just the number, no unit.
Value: 60
